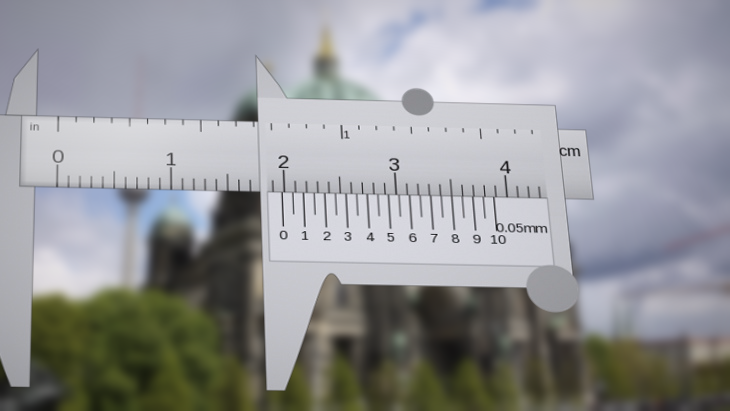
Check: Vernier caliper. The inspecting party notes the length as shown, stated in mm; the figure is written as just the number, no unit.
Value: 19.8
